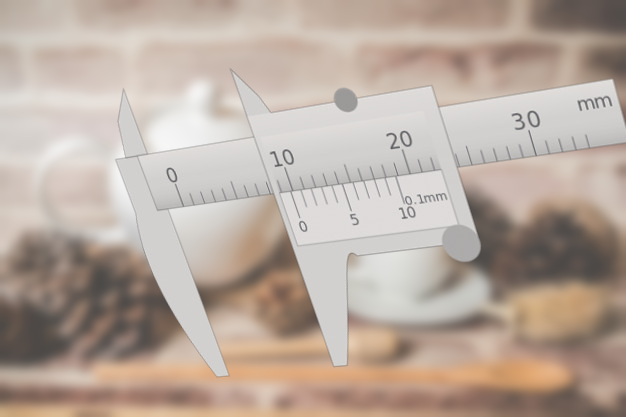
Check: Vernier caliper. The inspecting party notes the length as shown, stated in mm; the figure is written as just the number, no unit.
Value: 9.8
